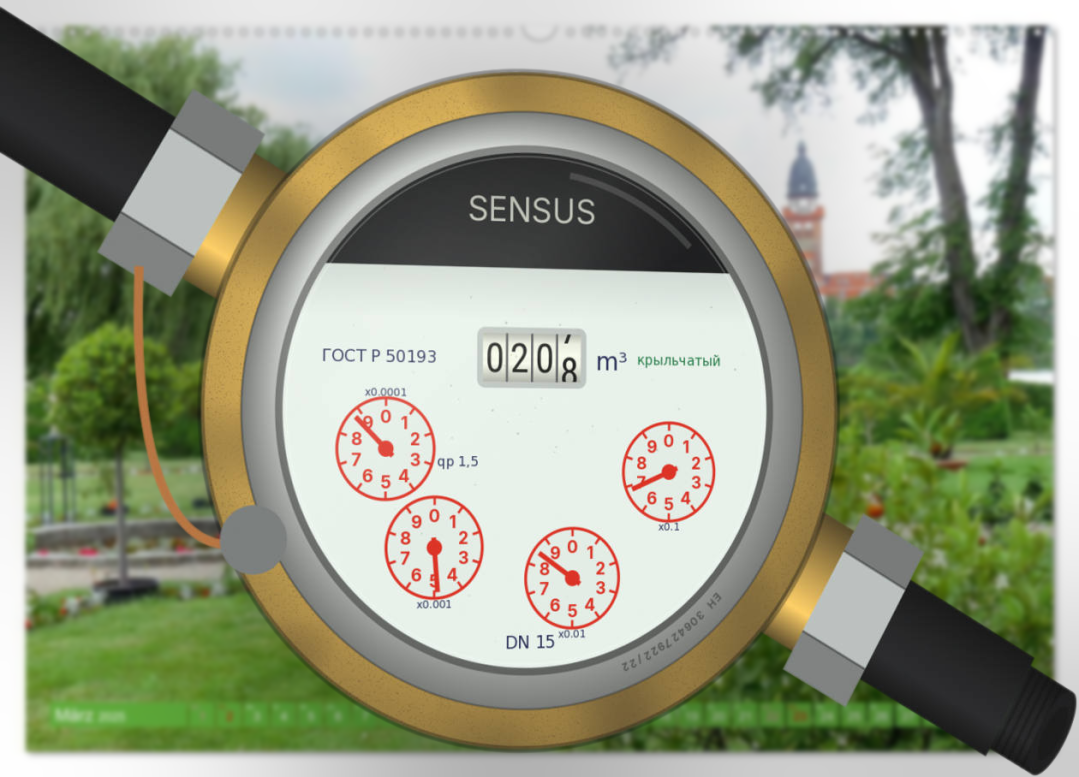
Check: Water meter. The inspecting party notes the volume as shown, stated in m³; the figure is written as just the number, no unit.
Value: 207.6848
